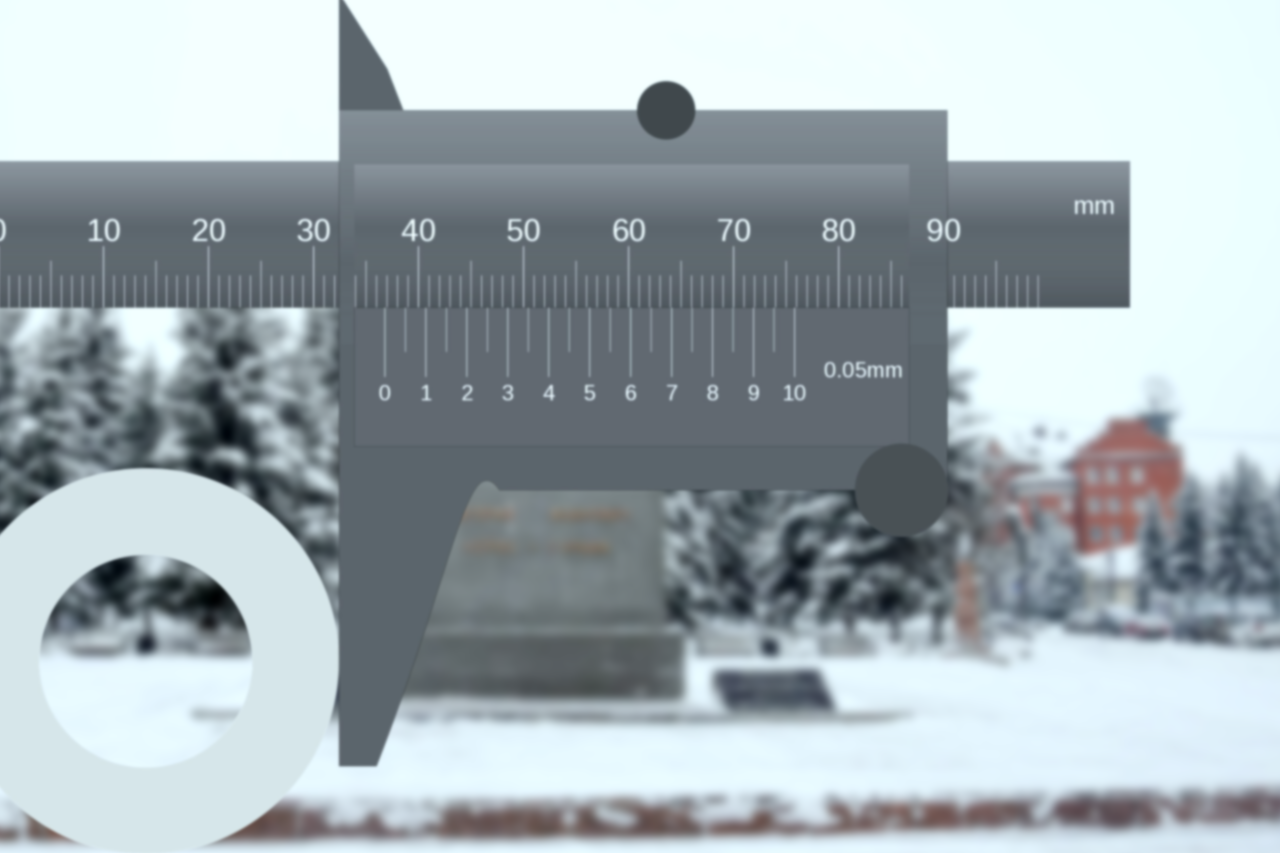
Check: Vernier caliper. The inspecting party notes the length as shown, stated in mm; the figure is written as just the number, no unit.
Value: 36.8
